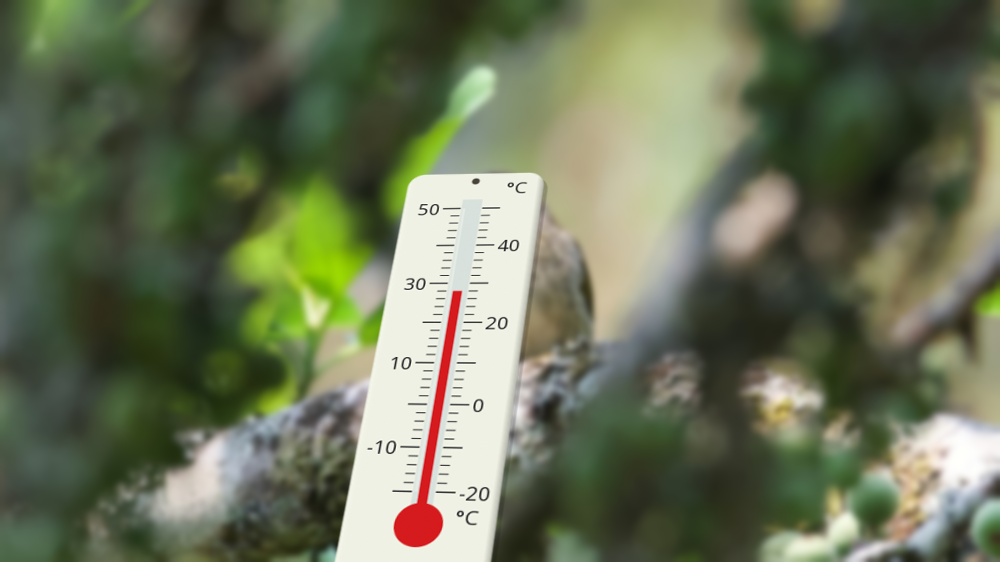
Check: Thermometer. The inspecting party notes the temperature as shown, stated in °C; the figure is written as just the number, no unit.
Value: 28
